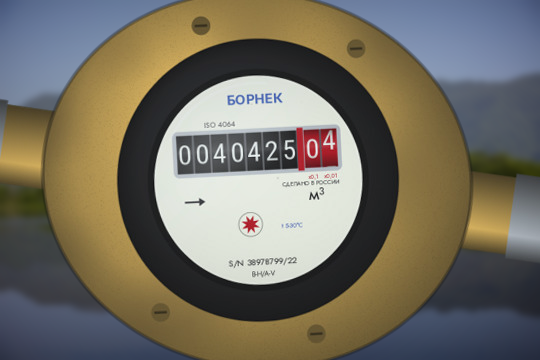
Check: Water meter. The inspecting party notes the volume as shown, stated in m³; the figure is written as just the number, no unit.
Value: 40425.04
